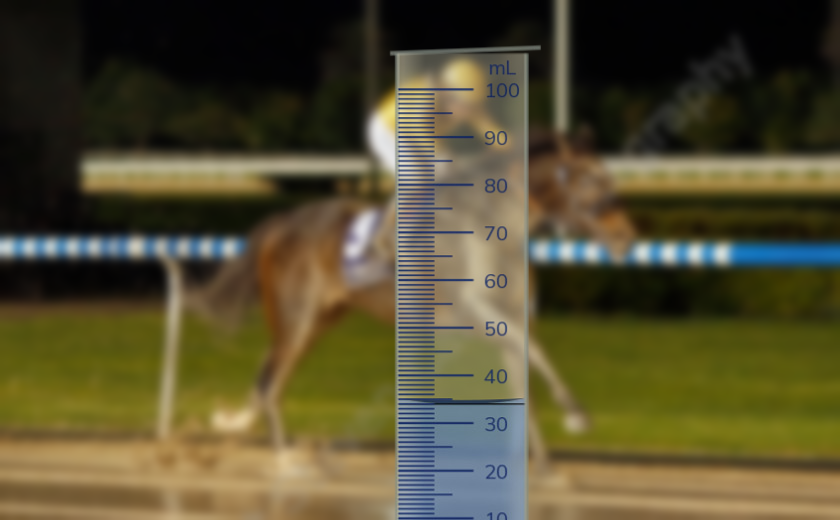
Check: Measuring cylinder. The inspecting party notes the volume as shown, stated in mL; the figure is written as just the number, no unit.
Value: 34
